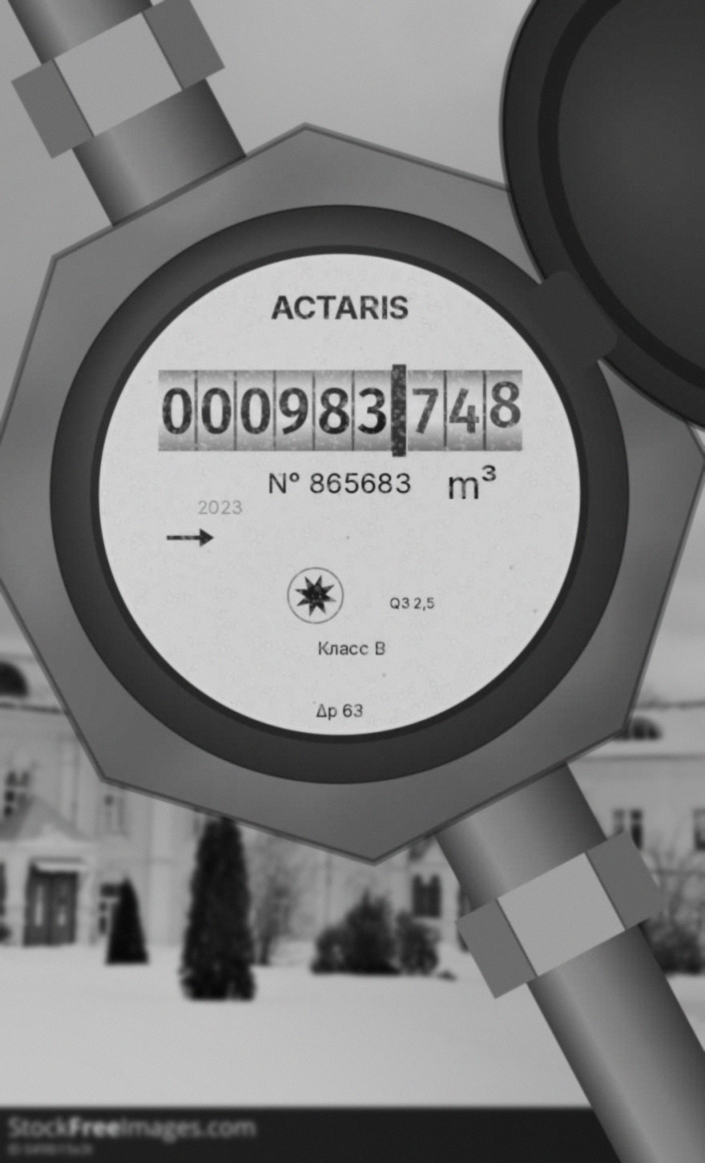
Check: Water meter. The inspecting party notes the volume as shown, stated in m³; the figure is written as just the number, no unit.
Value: 983.748
